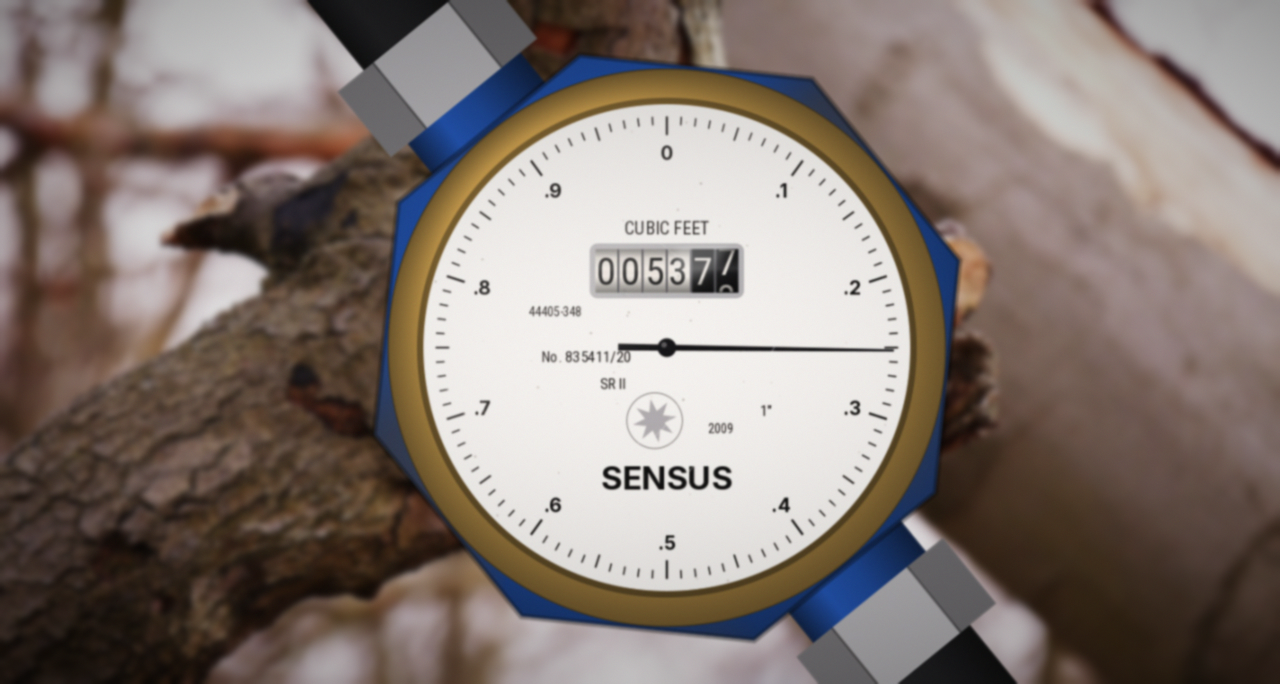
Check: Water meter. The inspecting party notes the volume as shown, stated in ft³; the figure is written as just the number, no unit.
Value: 5377.25
